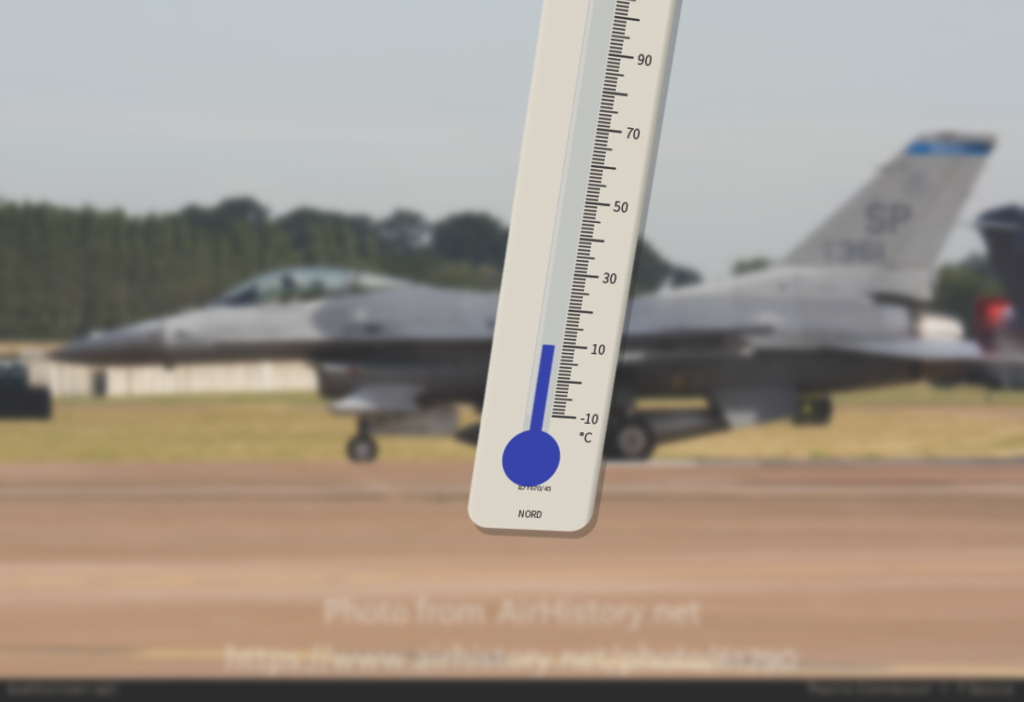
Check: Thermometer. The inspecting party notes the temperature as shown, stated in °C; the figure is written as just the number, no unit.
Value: 10
